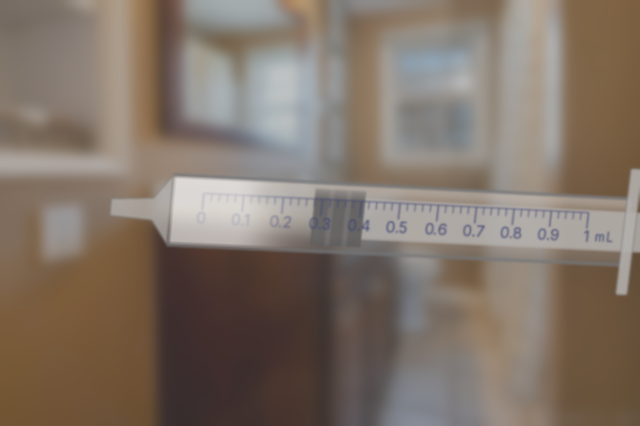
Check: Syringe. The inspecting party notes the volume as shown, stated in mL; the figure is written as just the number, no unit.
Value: 0.28
